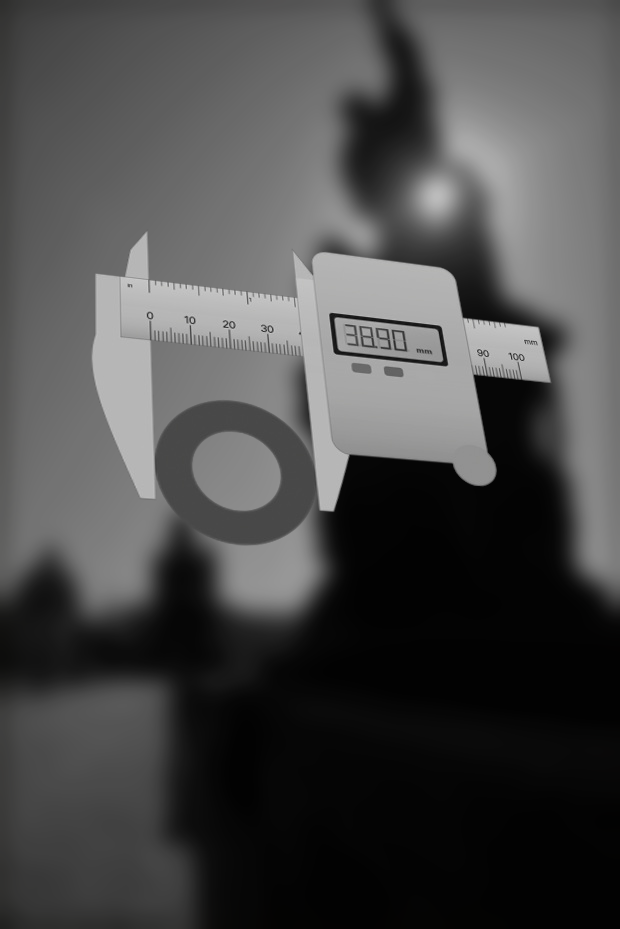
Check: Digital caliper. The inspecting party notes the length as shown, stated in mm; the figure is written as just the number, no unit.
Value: 38.90
